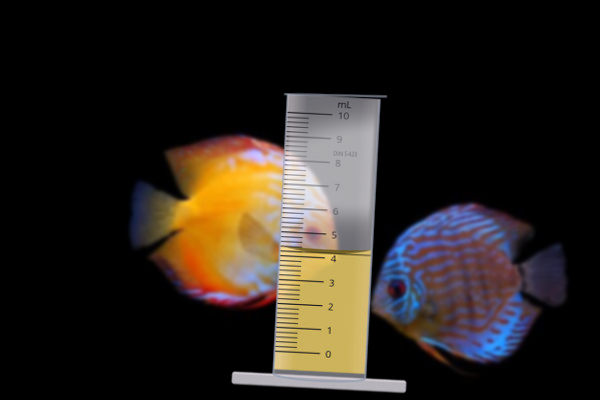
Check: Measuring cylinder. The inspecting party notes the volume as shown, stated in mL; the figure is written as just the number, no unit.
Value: 4.2
